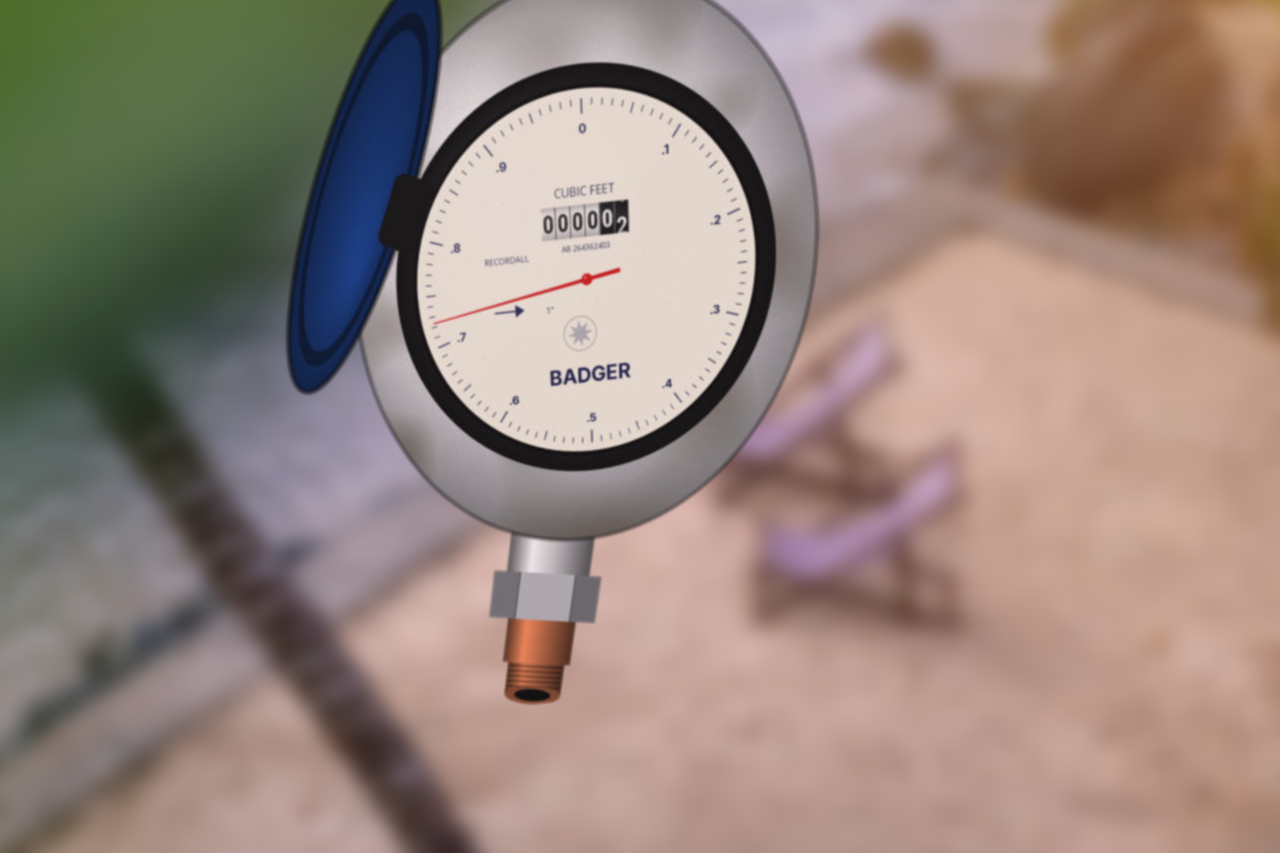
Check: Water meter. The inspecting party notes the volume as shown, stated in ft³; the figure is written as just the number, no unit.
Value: 1.72
